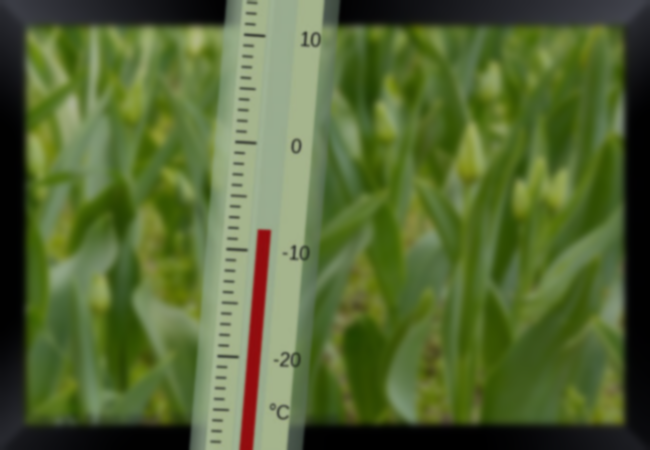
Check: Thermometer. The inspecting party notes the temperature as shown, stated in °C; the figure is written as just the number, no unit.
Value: -8
